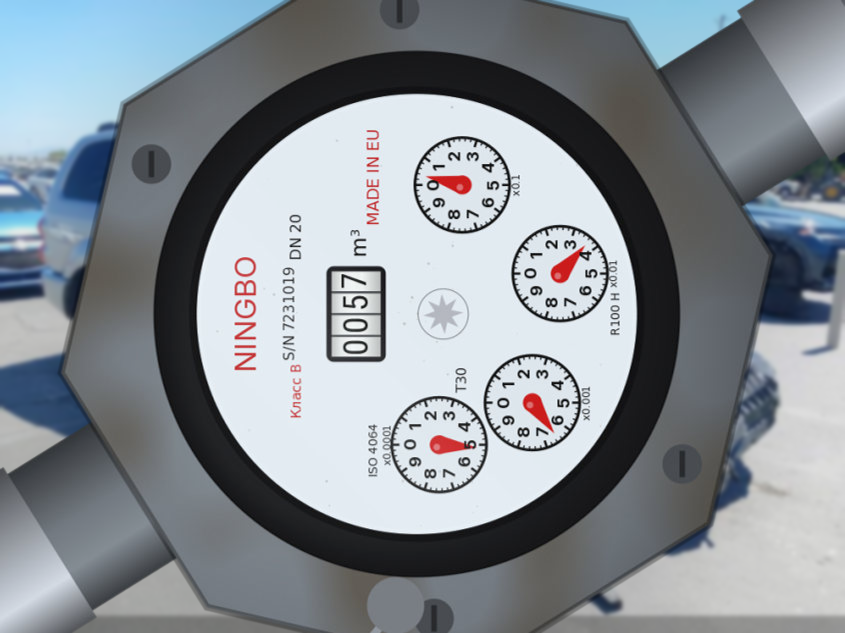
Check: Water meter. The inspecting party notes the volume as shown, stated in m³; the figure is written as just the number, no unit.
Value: 57.0365
